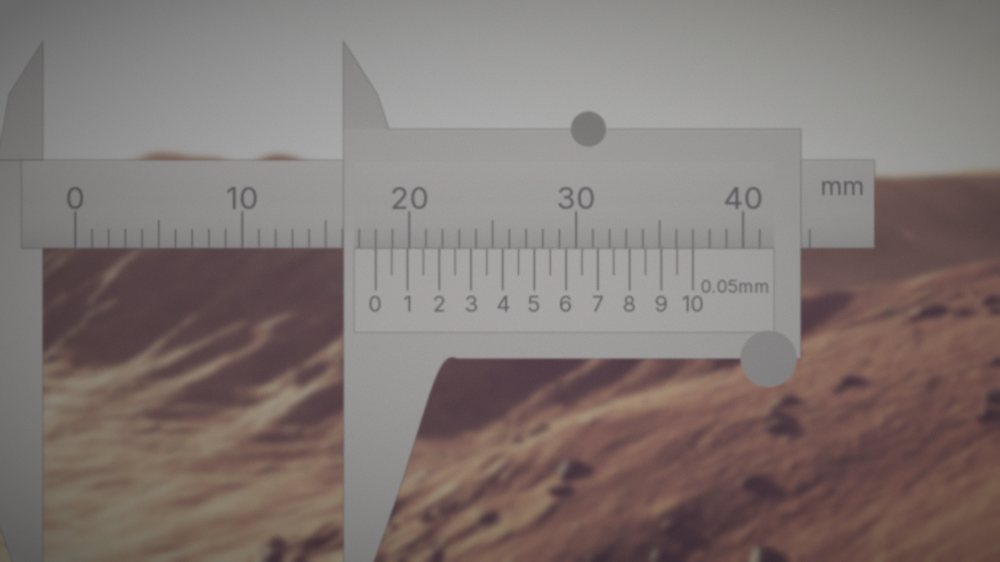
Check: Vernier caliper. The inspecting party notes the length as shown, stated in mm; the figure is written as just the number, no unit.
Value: 18.0
